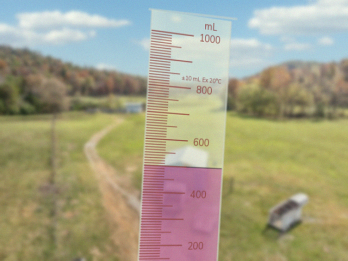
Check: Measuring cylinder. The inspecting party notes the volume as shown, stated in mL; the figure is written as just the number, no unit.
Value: 500
